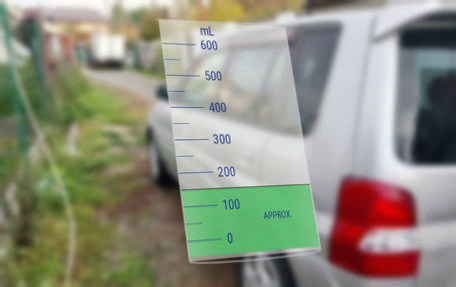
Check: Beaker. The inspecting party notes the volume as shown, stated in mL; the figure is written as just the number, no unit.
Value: 150
